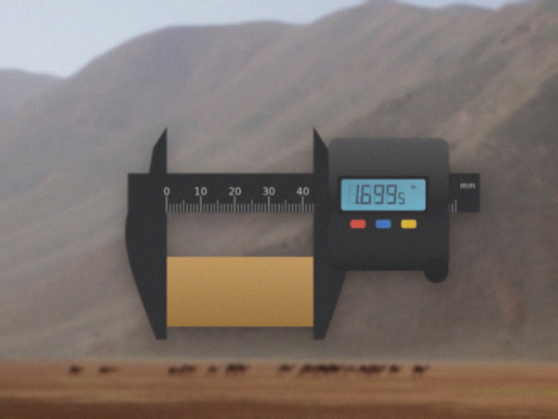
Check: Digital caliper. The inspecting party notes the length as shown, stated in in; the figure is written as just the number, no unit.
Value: 1.6995
